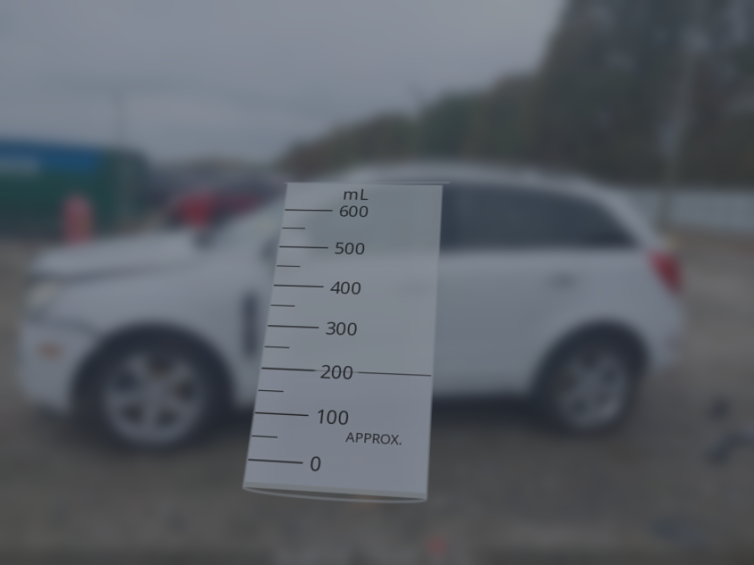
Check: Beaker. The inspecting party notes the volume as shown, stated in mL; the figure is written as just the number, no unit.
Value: 200
